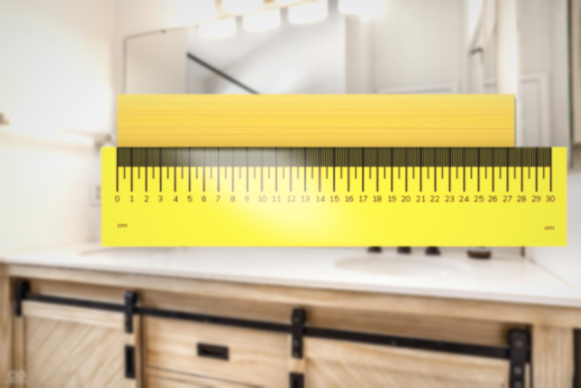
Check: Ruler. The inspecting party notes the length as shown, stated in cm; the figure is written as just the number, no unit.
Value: 27.5
